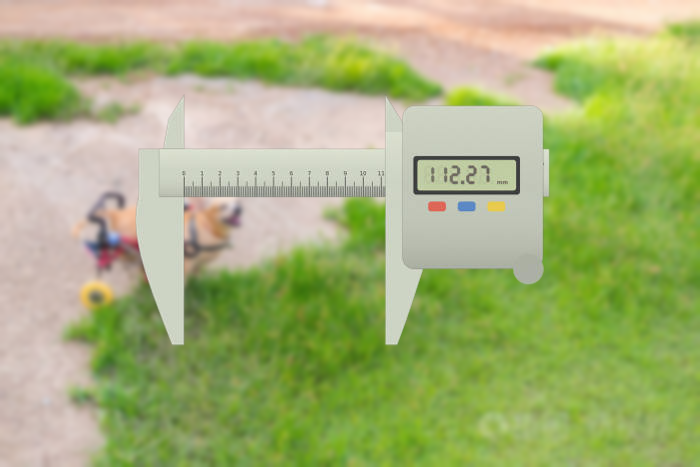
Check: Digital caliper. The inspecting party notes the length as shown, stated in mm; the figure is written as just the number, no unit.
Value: 112.27
